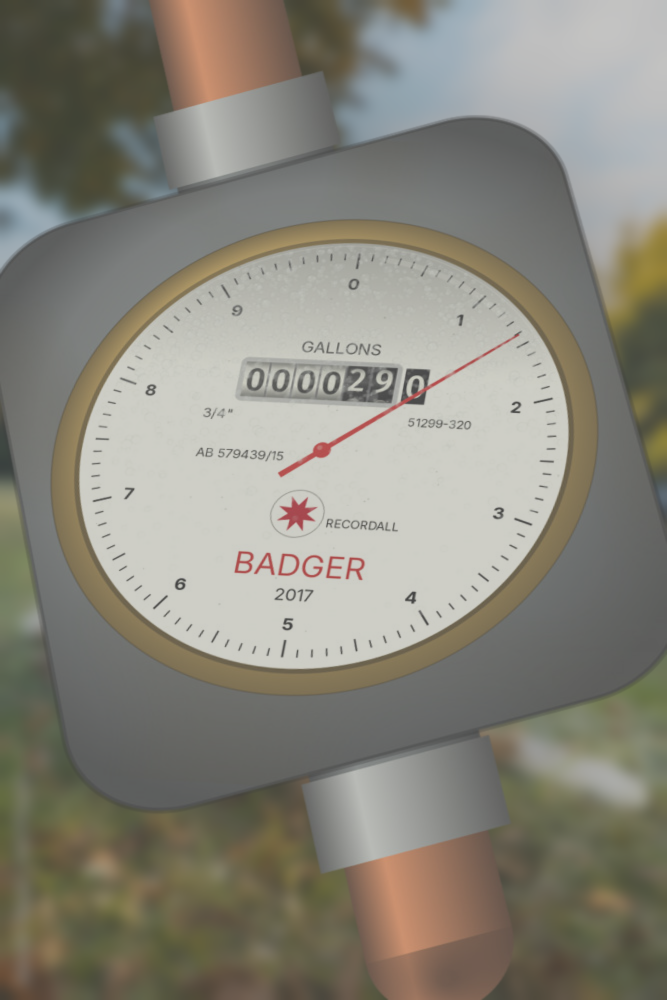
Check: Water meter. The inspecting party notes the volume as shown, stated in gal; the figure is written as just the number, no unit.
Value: 291.4
